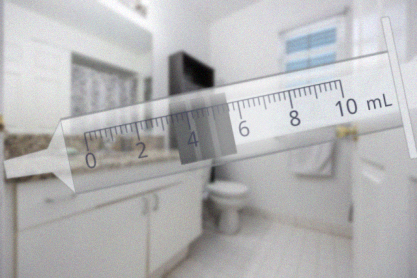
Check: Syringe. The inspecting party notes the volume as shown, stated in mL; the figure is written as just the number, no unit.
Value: 3.4
